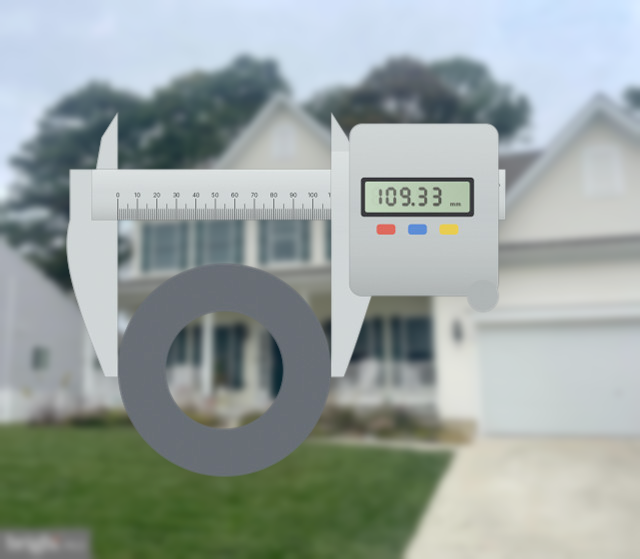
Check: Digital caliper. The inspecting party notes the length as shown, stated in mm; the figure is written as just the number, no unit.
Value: 109.33
